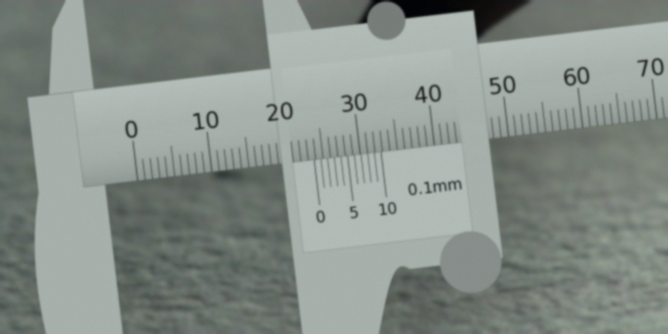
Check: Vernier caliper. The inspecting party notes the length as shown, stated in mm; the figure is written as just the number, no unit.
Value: 23.8
